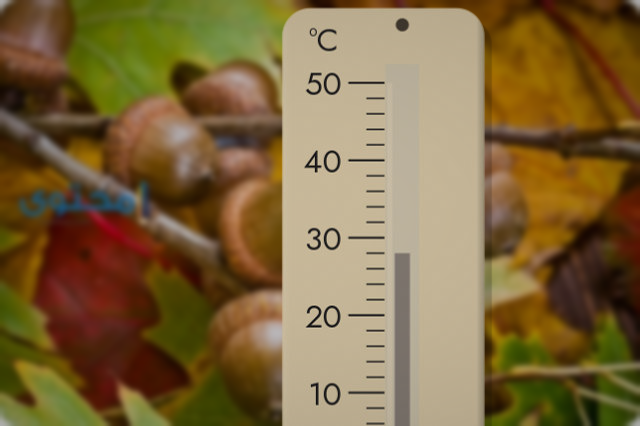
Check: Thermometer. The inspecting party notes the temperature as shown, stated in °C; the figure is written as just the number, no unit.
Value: 28
